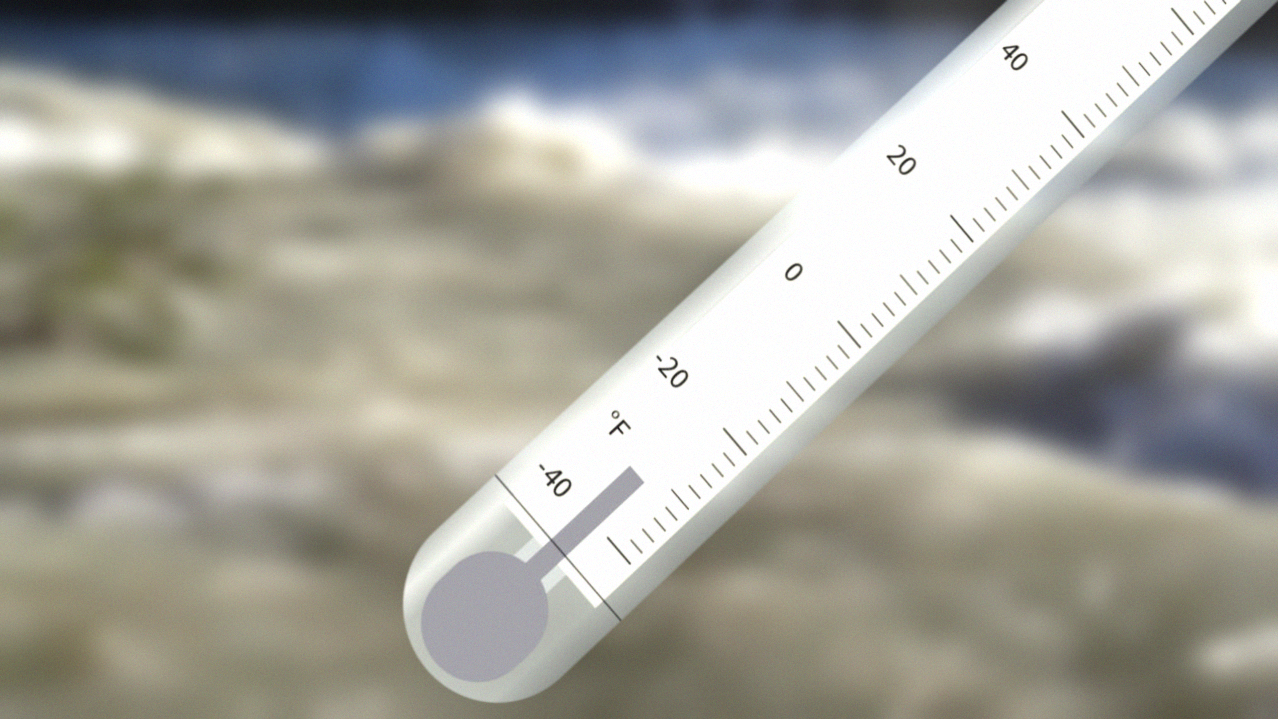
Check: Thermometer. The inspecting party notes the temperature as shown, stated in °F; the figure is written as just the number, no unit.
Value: -32
